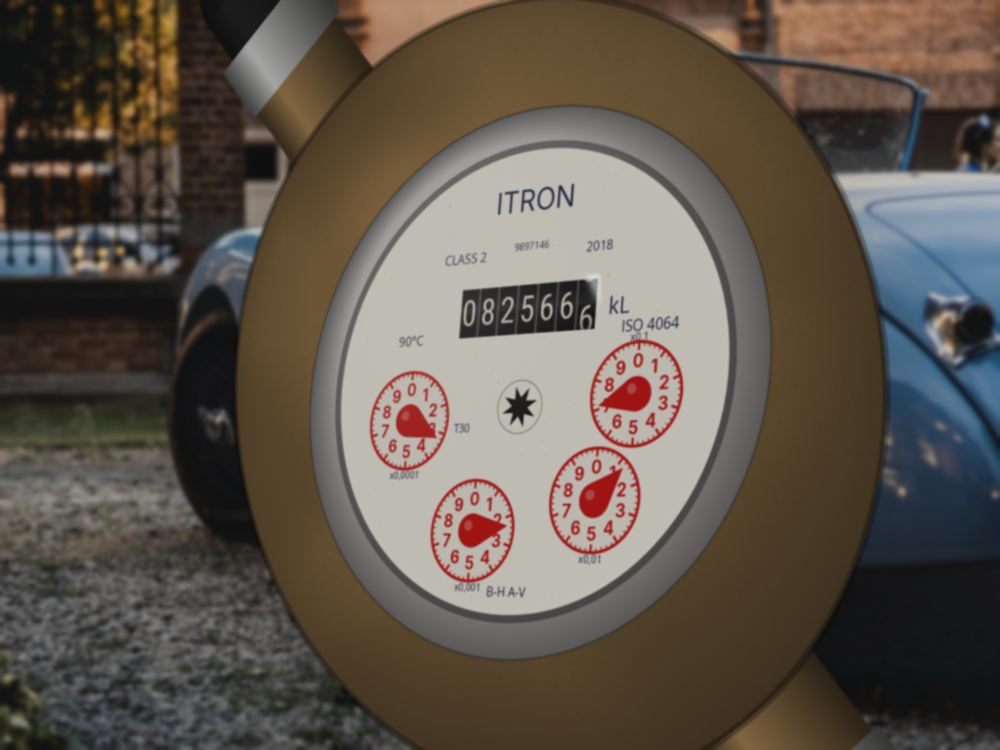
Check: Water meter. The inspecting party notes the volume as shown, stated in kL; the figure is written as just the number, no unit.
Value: 825665.7123
